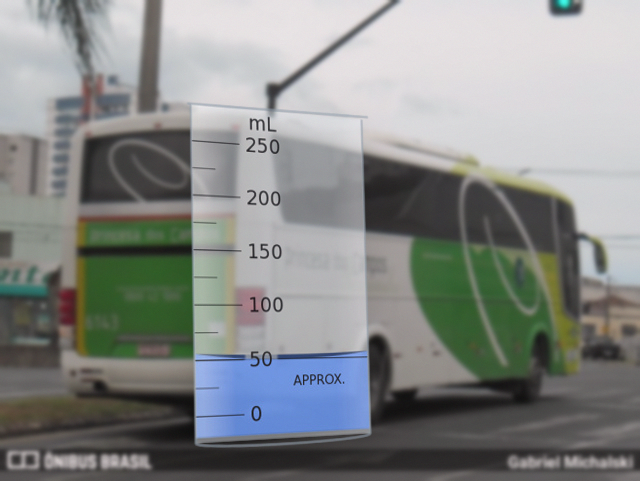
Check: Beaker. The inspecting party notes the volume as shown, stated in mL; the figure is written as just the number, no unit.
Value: 50
